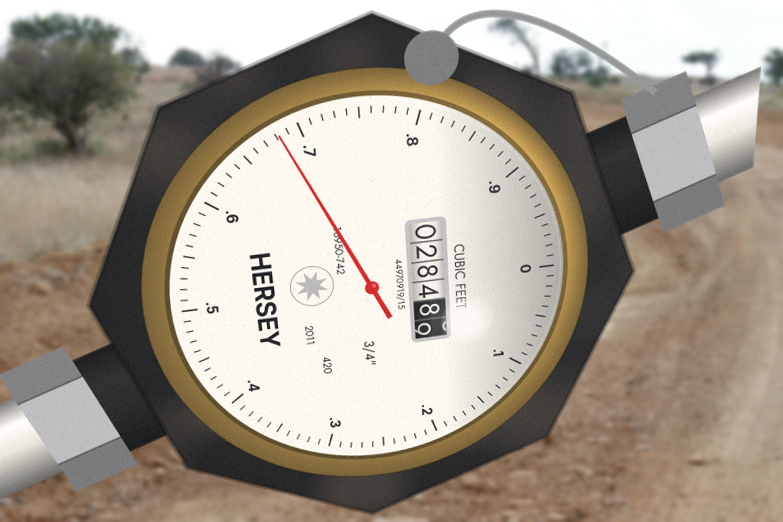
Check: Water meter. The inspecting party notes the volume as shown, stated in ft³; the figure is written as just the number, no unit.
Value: 28488.68
